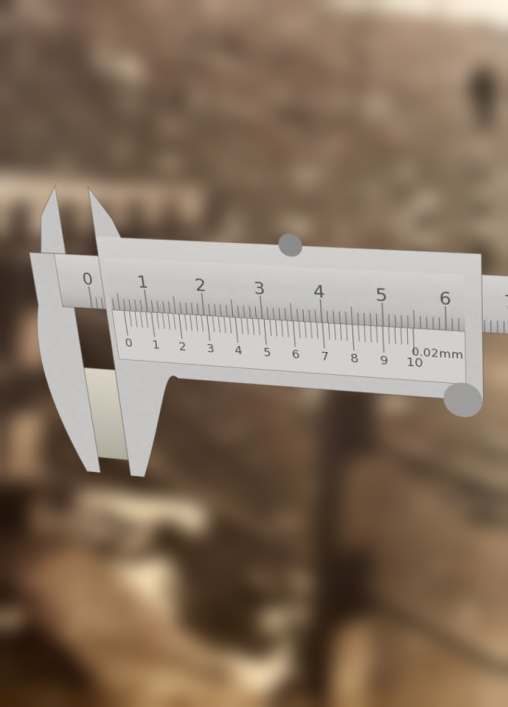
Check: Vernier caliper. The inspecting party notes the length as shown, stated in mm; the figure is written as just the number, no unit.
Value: 5.8
